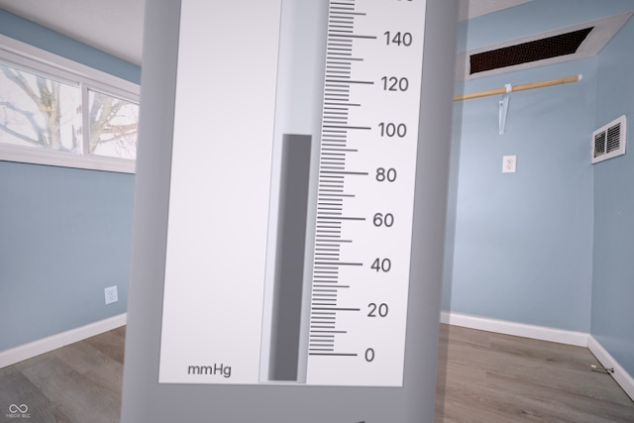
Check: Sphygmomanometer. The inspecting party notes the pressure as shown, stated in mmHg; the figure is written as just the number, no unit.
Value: 96
